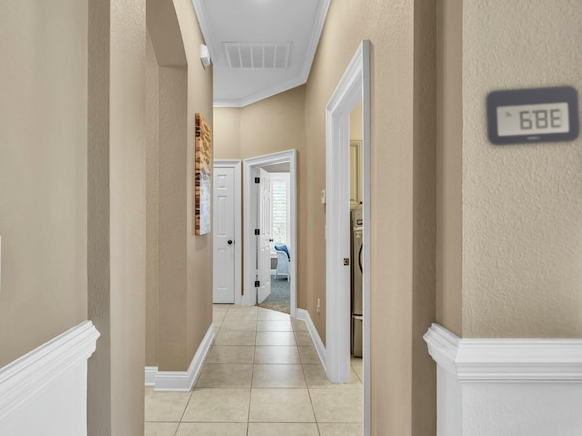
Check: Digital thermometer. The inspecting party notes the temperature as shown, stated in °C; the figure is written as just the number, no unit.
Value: 38.9
